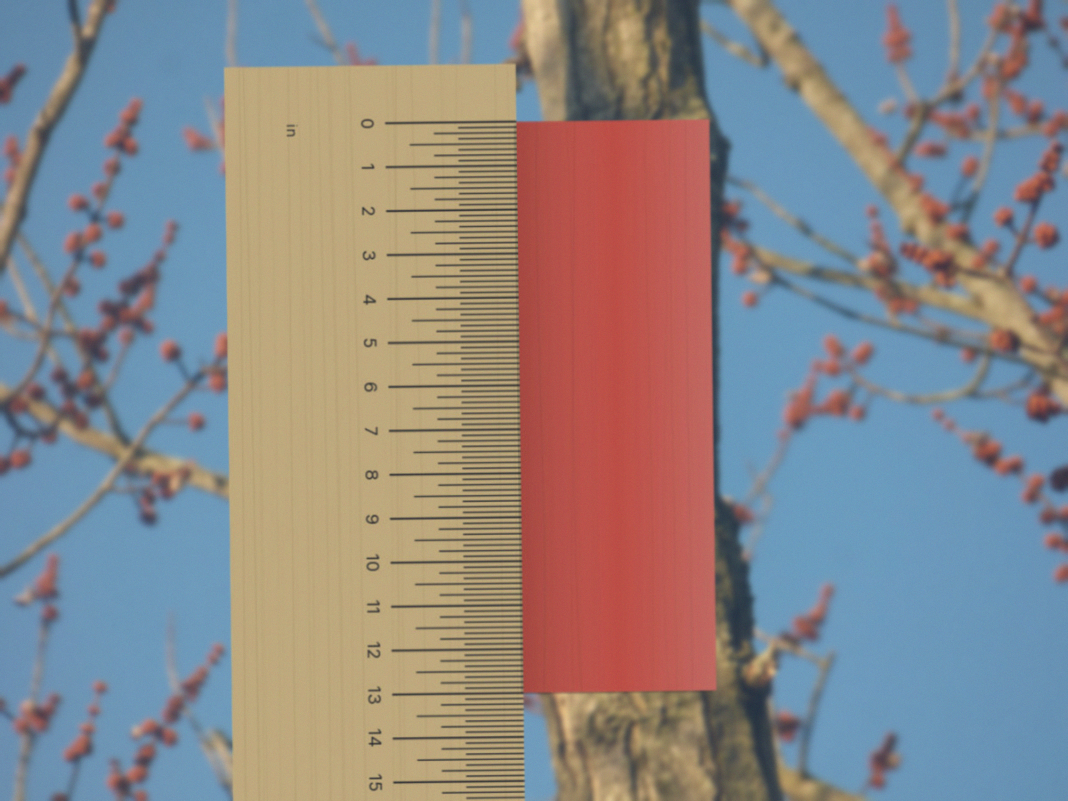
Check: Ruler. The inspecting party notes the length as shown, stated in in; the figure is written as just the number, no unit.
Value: 13
